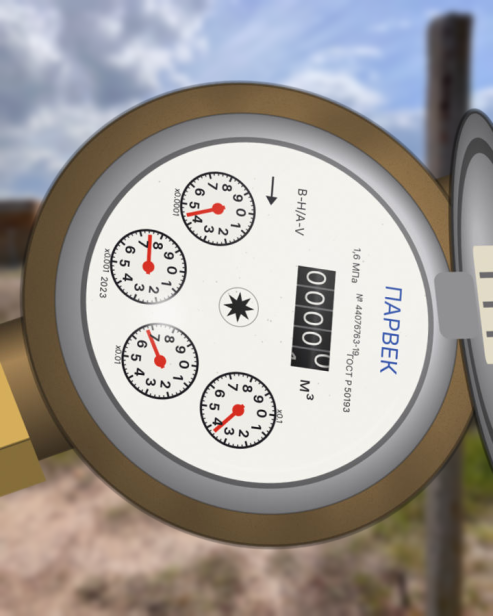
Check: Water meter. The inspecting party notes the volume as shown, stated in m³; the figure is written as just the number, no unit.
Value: 0.3674
